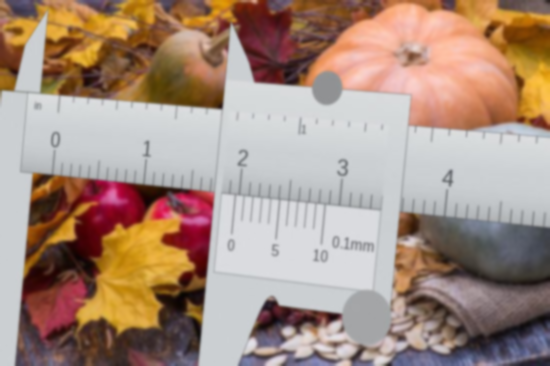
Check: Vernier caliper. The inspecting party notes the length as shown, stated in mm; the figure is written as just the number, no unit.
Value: 19.6
